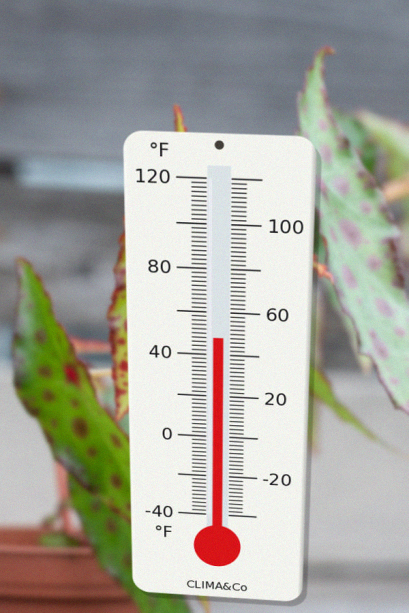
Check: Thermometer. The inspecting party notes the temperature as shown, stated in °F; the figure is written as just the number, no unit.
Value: 48
